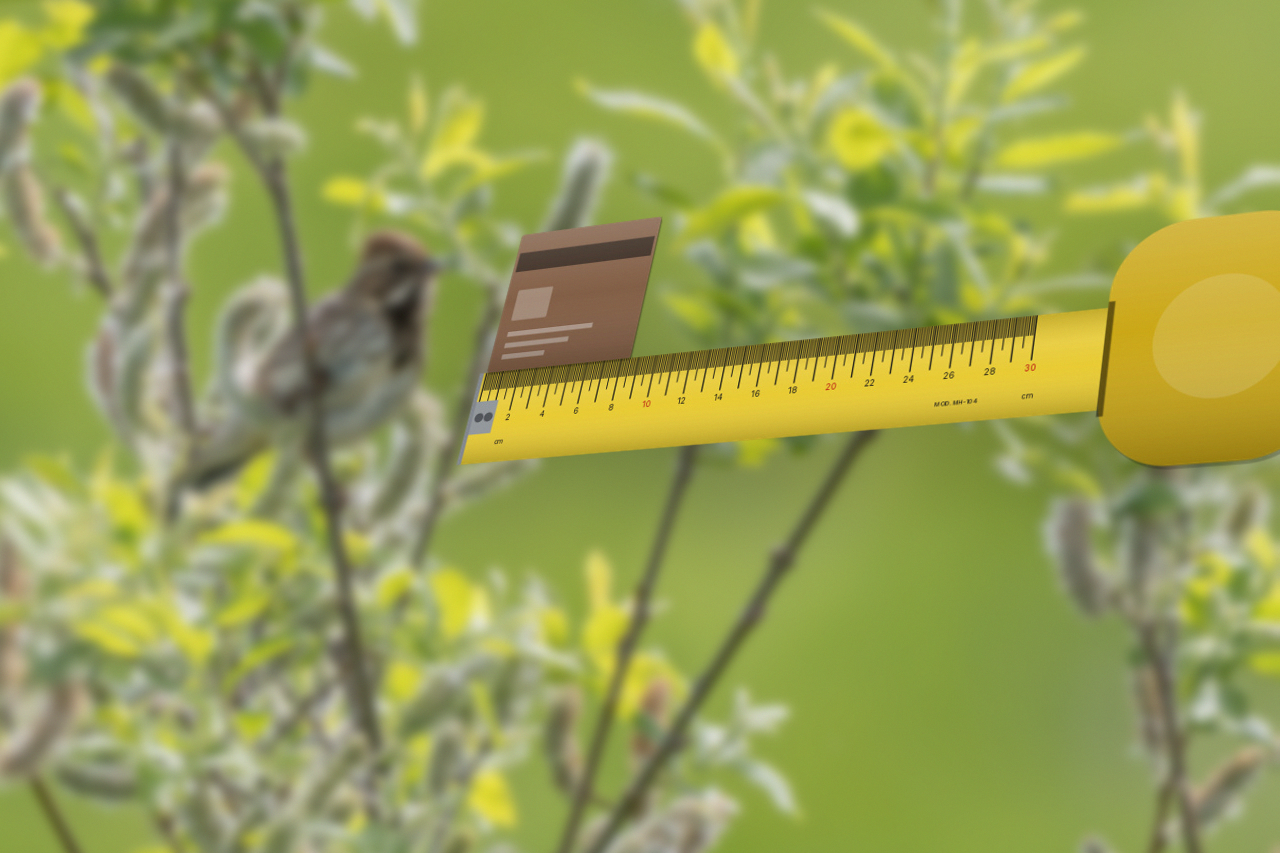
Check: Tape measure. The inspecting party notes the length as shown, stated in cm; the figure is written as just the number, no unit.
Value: 8.5
